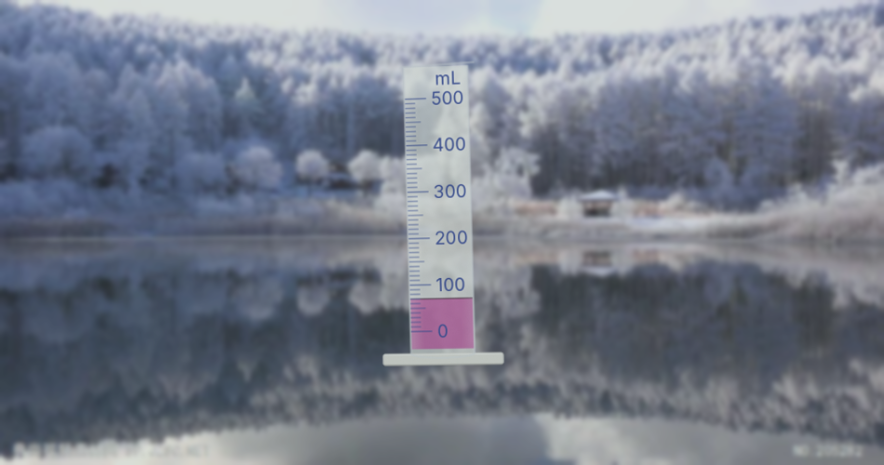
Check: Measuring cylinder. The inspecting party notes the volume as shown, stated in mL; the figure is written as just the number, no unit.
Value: 70
